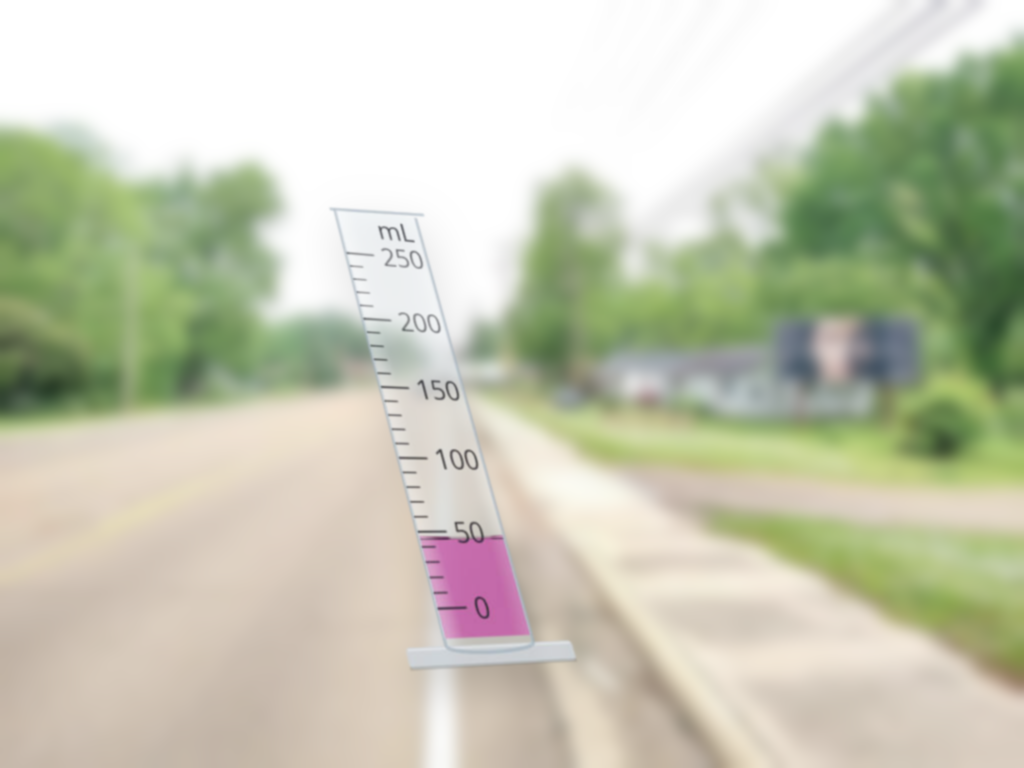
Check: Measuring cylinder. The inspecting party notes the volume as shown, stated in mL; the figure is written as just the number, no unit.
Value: 45
